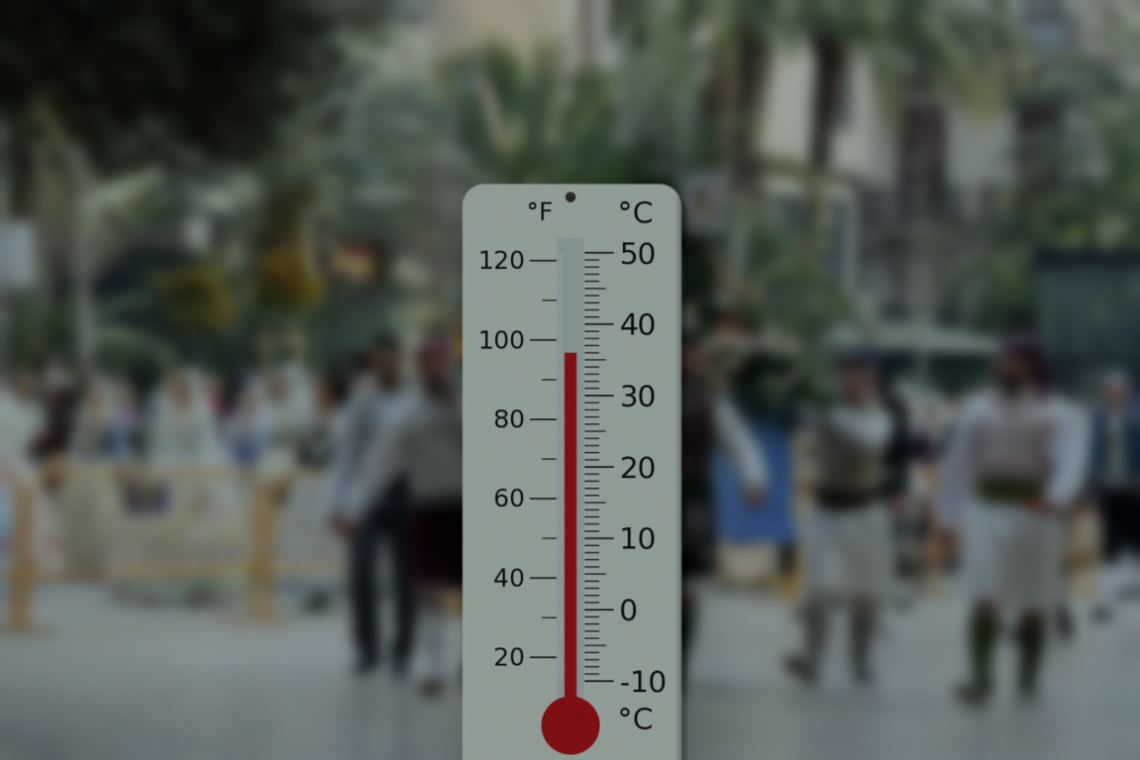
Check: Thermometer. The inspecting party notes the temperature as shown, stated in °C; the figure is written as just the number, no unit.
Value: 36
